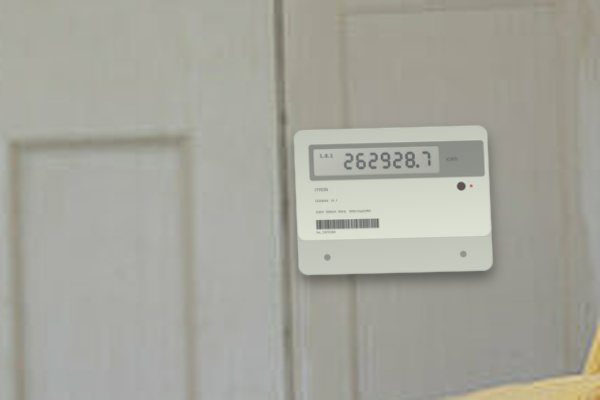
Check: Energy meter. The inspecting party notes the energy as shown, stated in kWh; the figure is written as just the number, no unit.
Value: 262928.7
